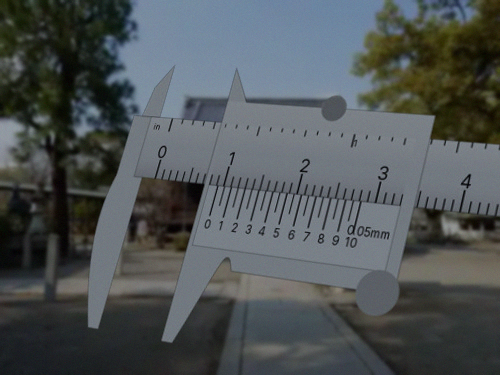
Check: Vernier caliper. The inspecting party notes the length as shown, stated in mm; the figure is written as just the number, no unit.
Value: 9.2
